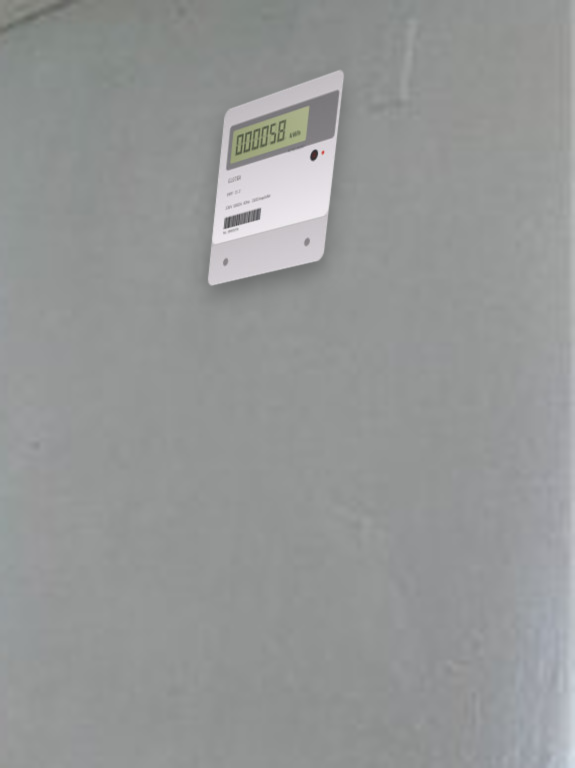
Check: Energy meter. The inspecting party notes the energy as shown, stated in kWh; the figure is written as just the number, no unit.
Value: 58
